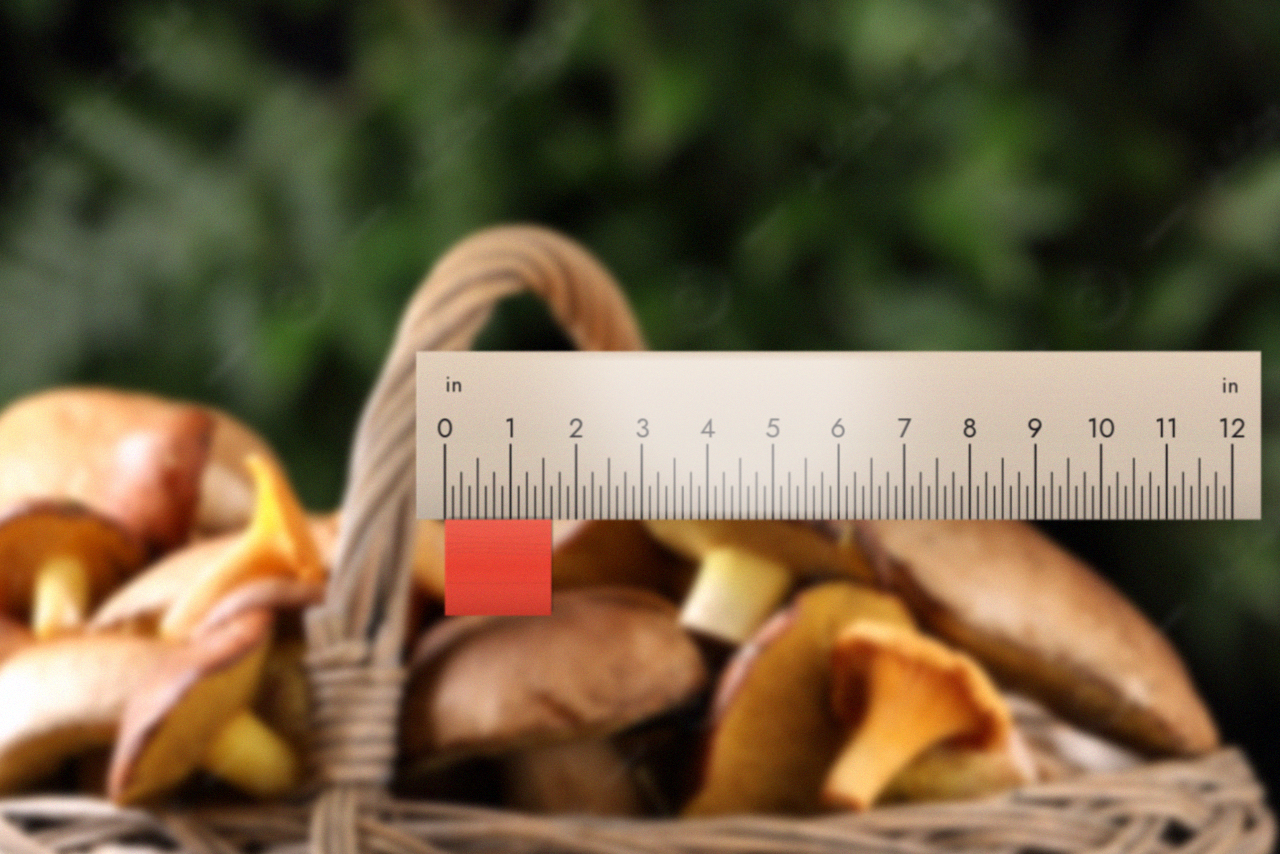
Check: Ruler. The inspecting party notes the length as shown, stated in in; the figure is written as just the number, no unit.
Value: 1.625
